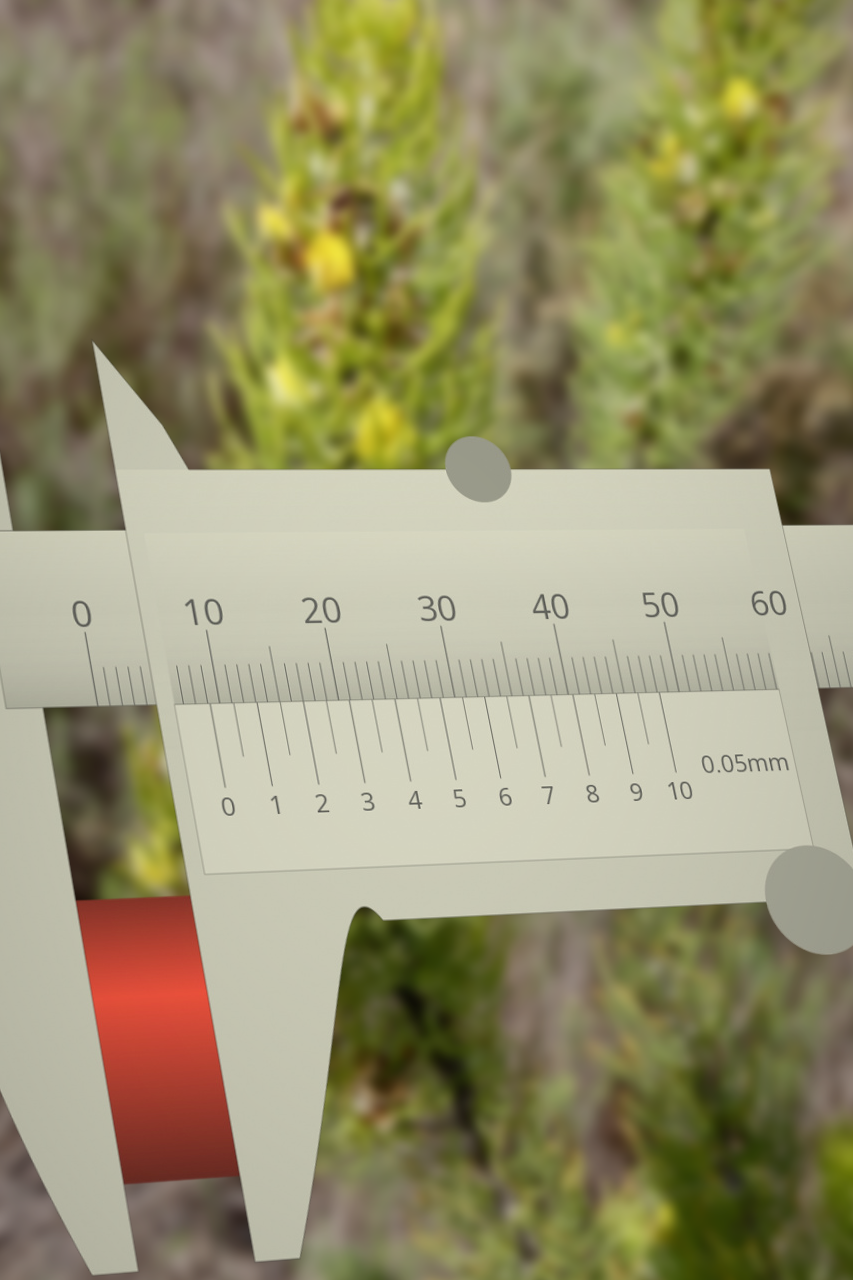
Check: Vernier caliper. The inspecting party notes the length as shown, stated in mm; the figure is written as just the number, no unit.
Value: 9.2
